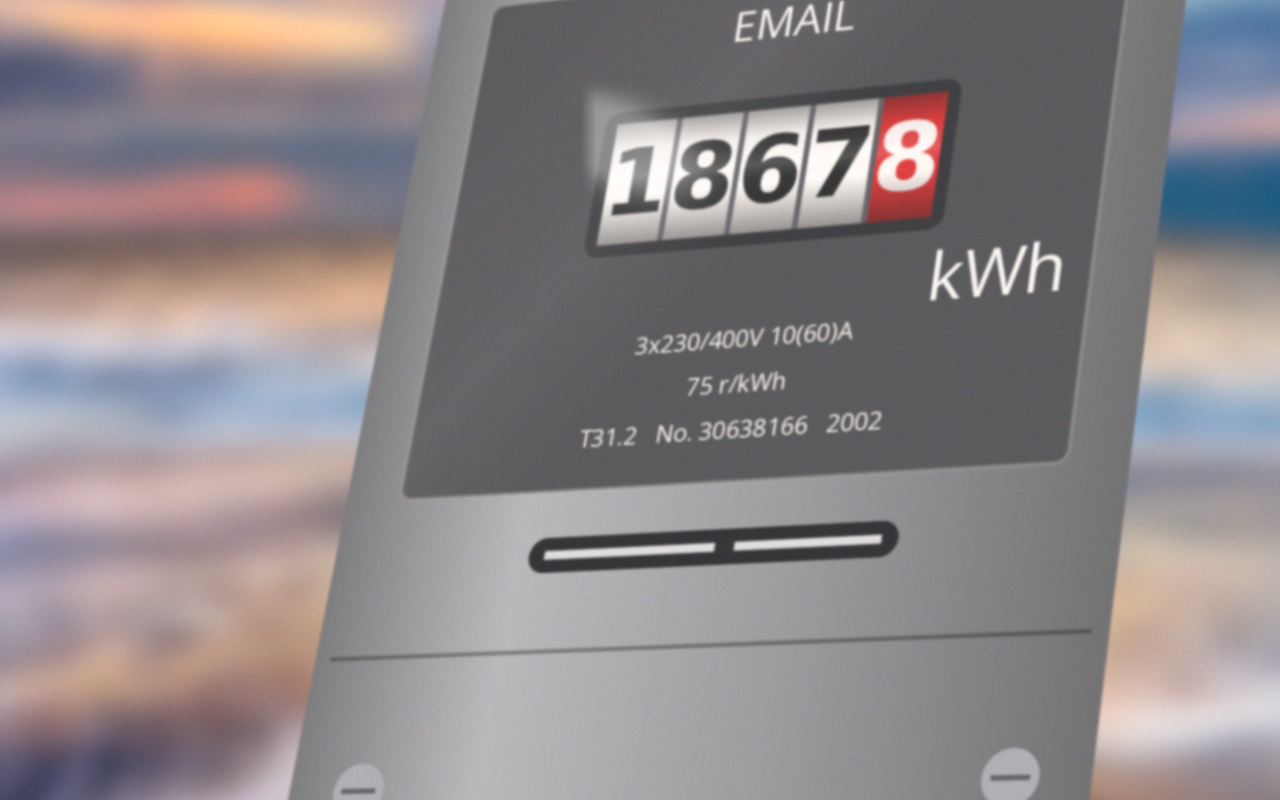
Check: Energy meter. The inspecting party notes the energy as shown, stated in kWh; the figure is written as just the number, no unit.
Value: 1867.8
